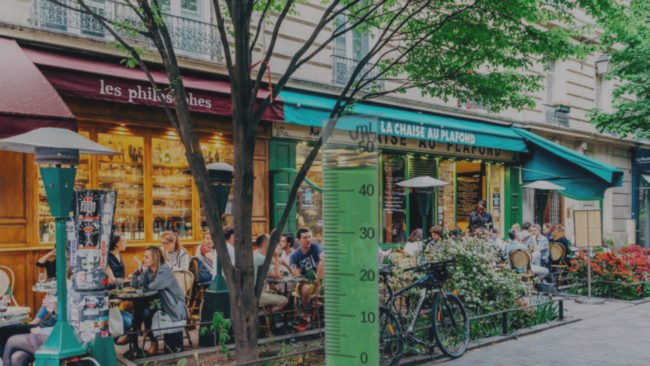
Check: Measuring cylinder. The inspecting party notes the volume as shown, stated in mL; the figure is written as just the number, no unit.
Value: 45
